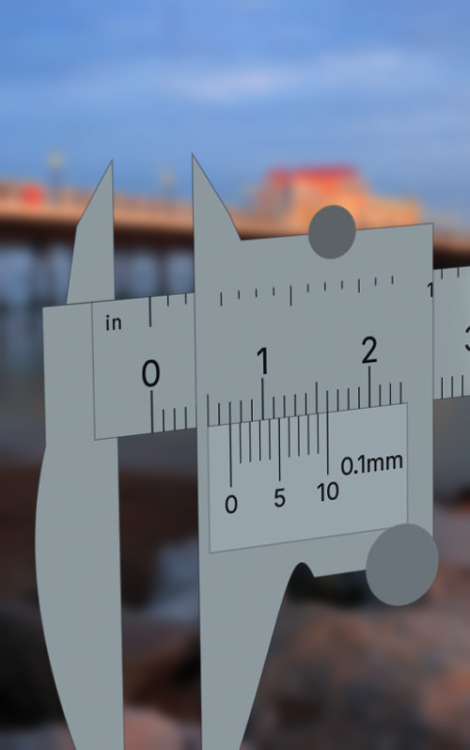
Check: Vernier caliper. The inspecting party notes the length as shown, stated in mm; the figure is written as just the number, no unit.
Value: 7.0
